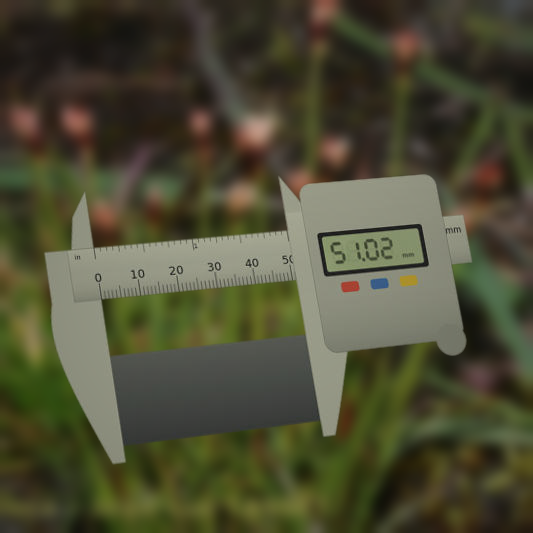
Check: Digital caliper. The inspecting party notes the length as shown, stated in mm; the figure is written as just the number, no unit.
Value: 51.02
